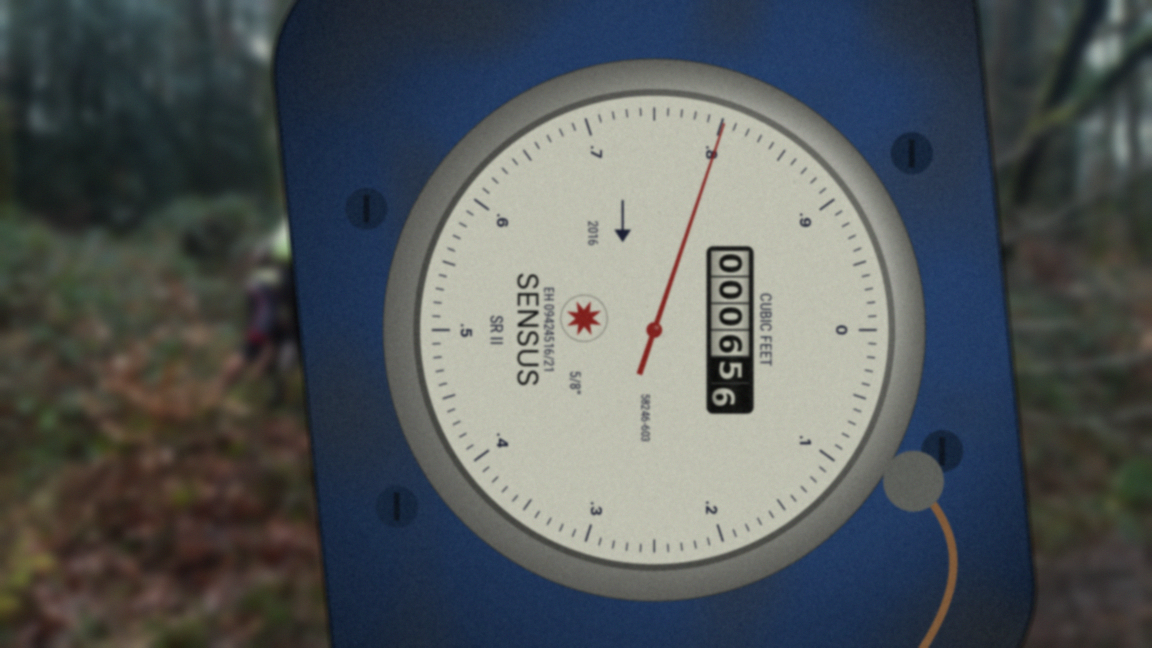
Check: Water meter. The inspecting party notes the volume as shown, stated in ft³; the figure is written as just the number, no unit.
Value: 655.80
